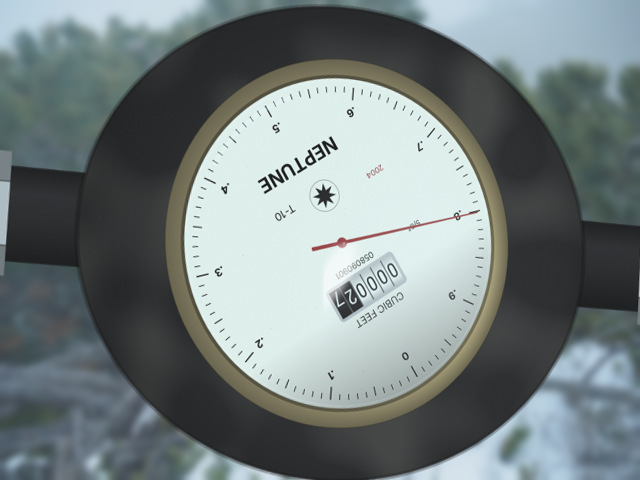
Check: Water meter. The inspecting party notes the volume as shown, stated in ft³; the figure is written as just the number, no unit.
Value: 26.80
